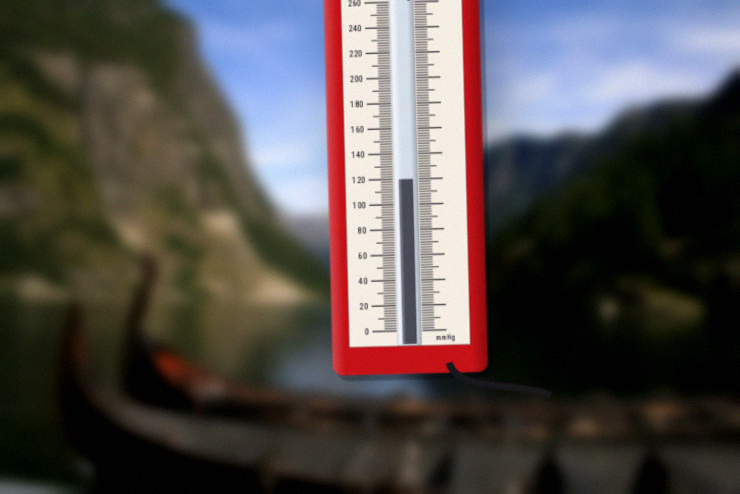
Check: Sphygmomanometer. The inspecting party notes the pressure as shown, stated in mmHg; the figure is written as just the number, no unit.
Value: 120
